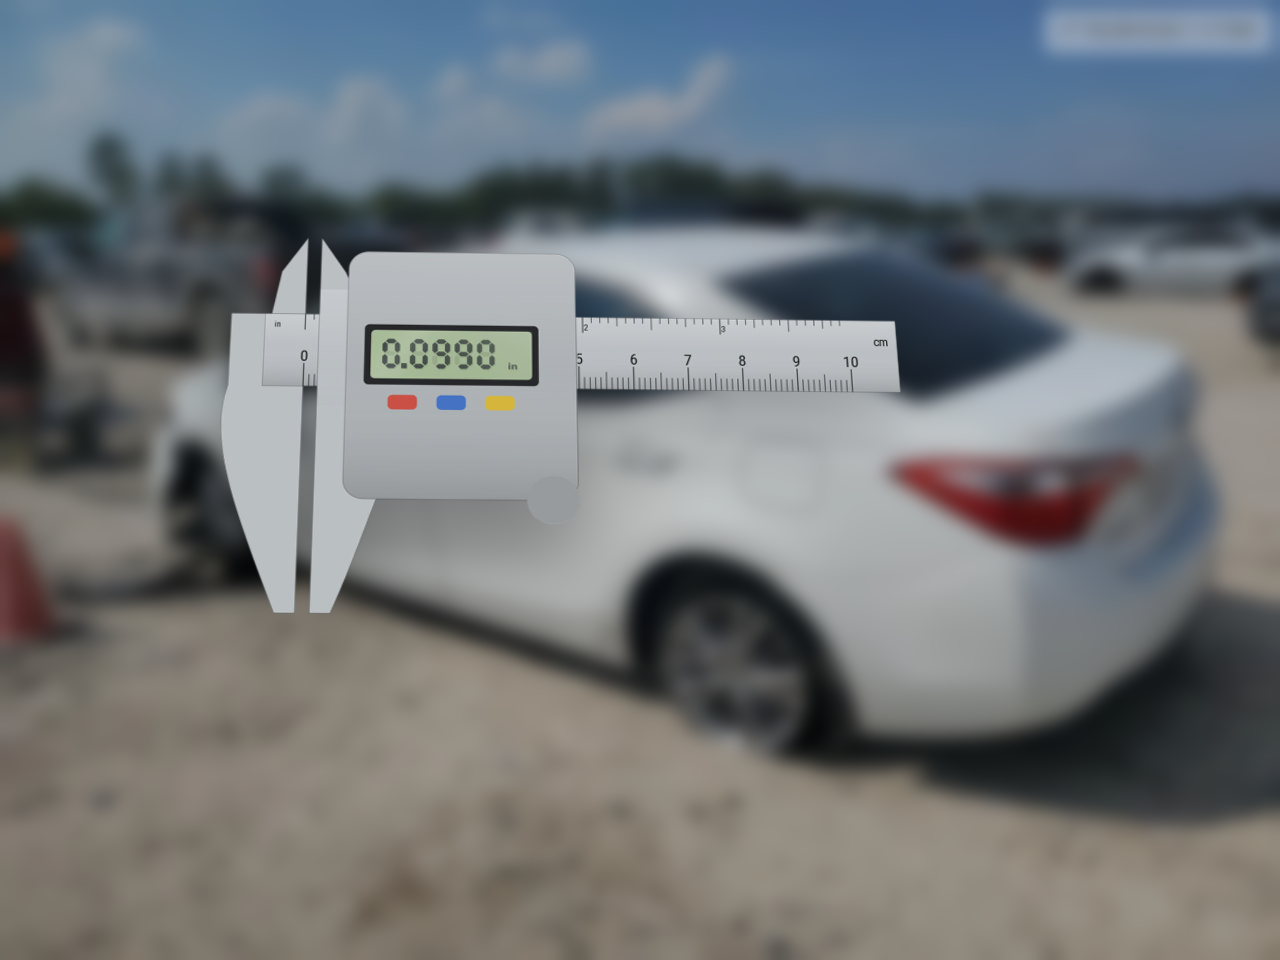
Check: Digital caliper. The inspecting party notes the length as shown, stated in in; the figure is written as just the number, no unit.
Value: 0.0990
